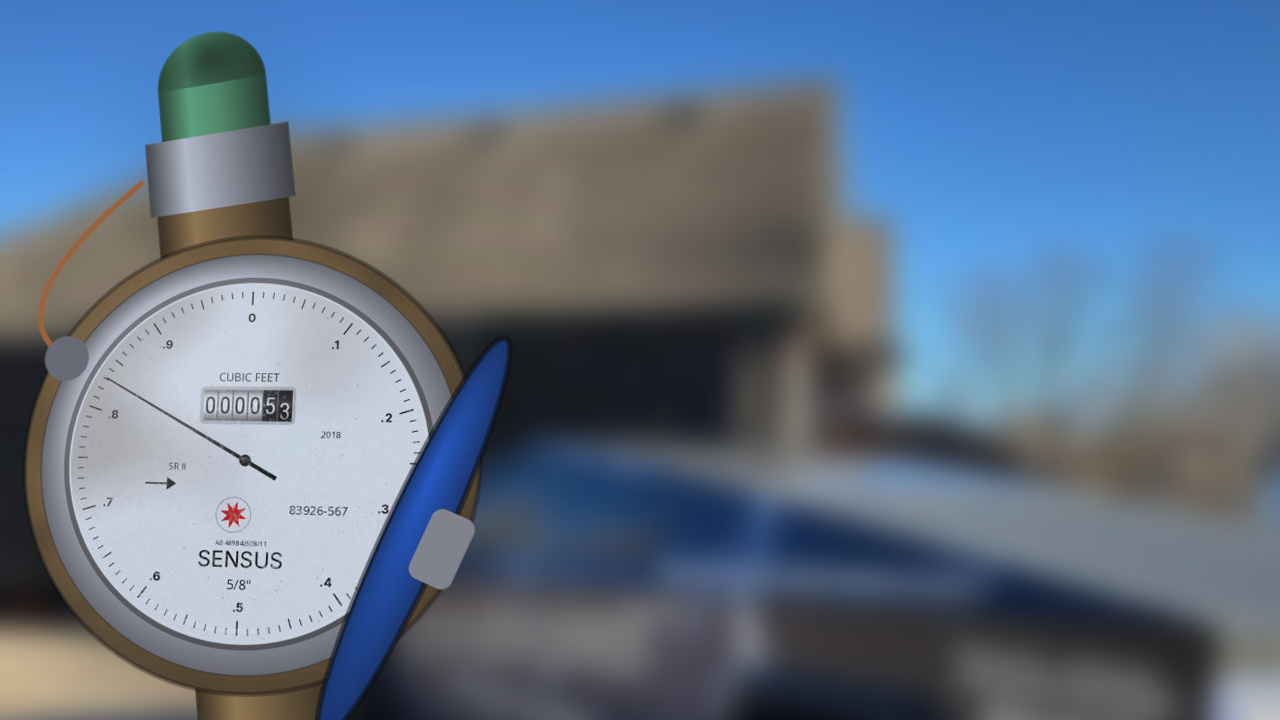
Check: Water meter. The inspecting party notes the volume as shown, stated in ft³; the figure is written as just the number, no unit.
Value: 52.83
